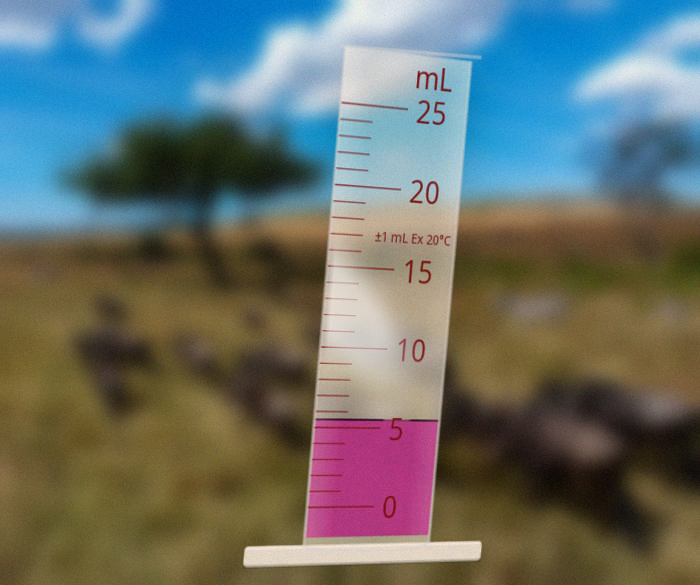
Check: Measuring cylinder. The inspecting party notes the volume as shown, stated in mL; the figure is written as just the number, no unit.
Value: 5.5
